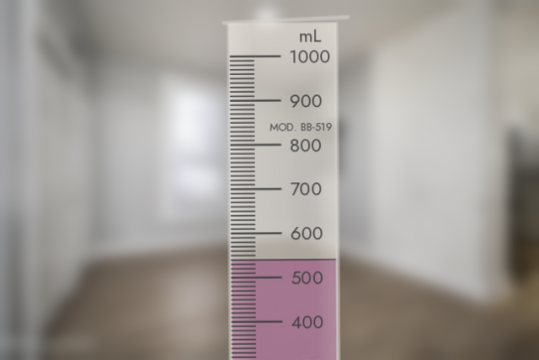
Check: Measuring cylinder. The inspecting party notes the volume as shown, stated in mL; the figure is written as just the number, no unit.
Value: 540
